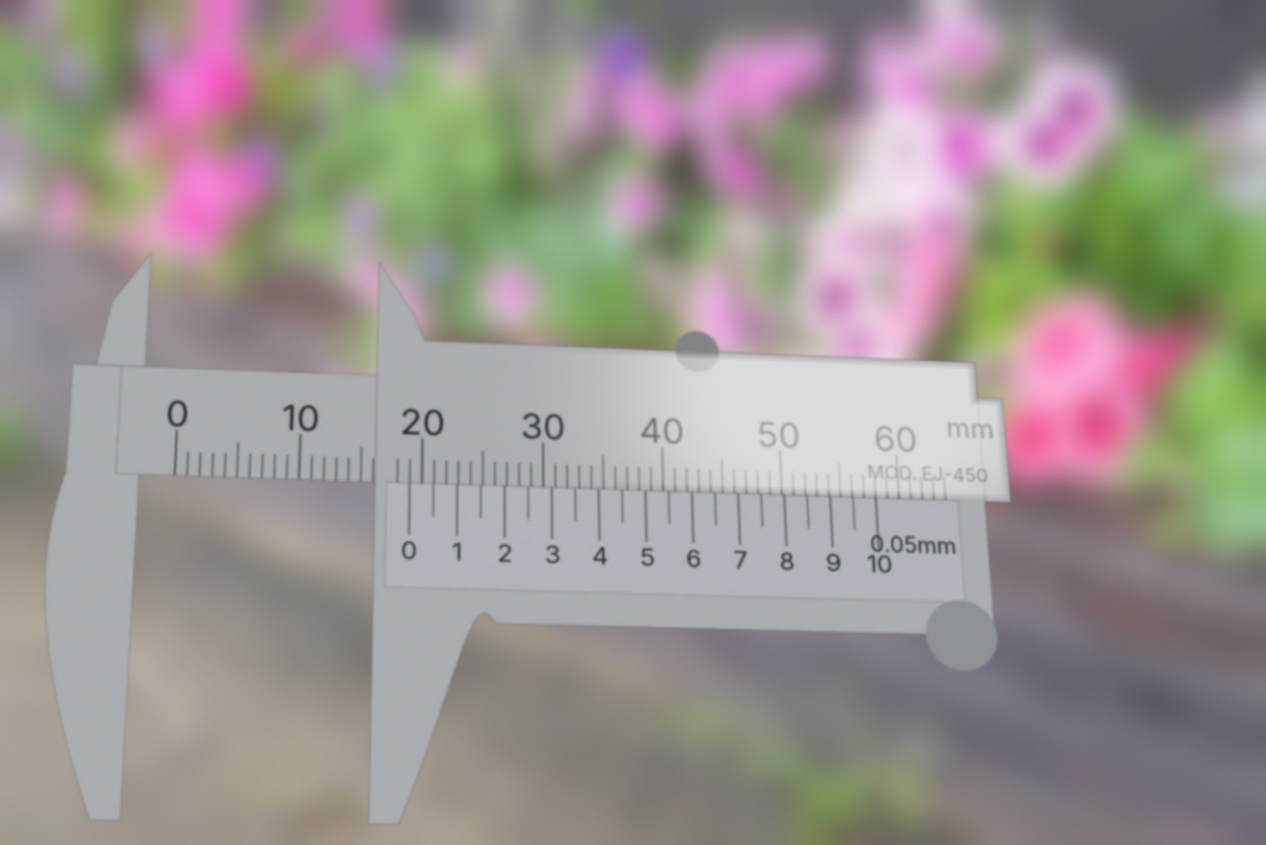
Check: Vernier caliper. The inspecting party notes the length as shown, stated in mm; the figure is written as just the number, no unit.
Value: 19.0
